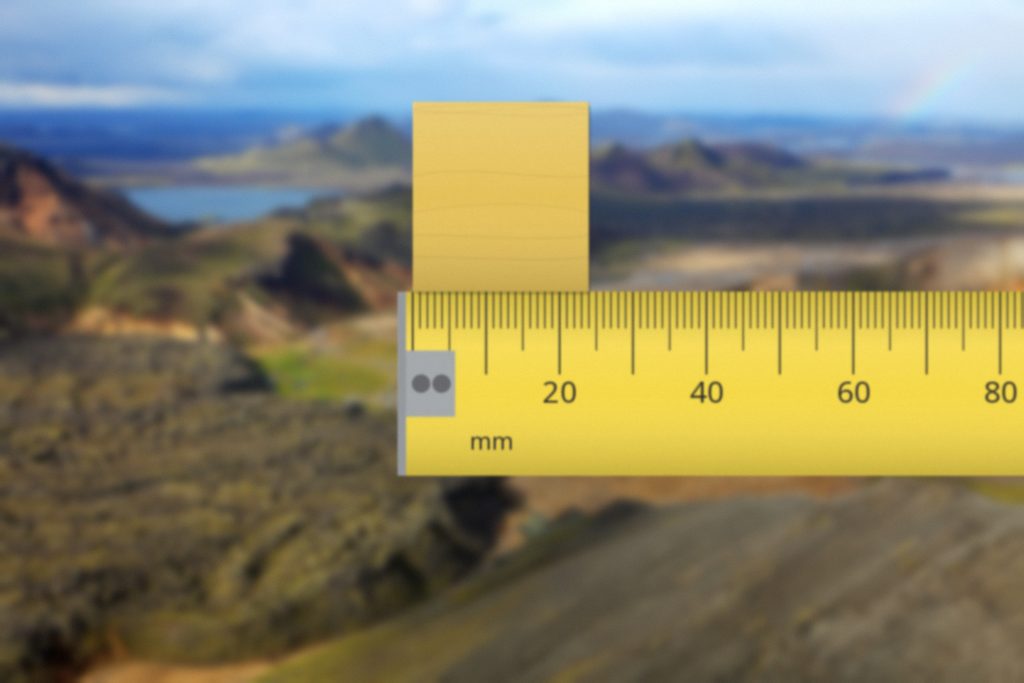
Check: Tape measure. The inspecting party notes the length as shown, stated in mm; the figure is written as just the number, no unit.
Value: 24
